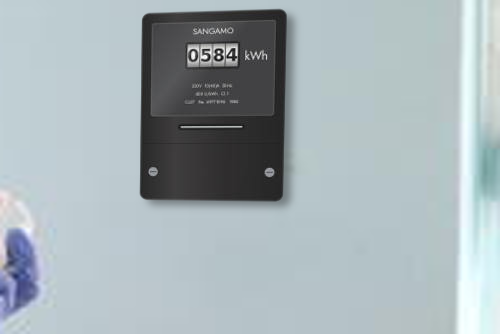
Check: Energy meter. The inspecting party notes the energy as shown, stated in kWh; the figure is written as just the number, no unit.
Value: 584
